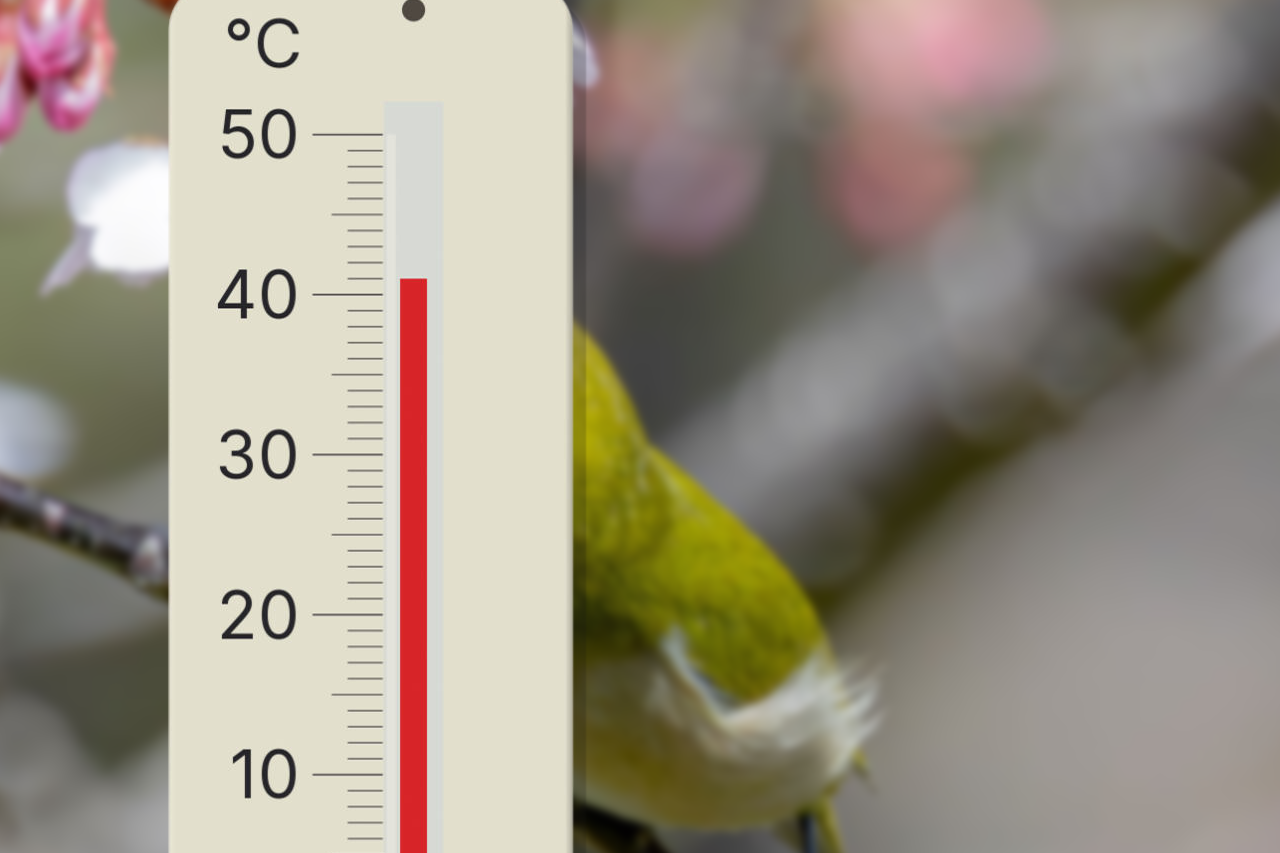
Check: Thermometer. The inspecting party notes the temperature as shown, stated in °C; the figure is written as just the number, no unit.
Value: 41
